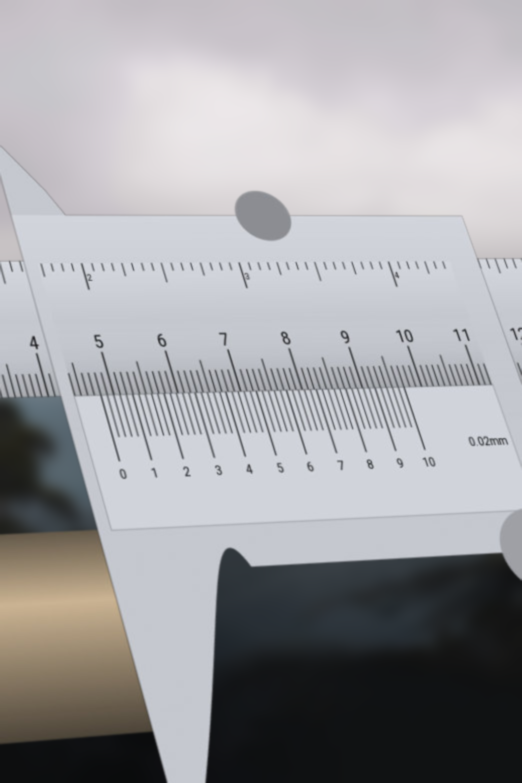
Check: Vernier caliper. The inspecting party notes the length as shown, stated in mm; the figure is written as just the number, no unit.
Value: 48.0
